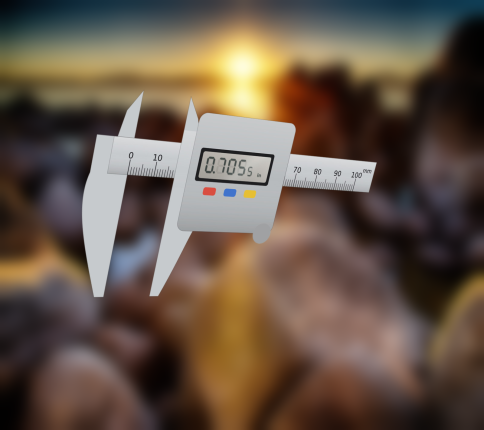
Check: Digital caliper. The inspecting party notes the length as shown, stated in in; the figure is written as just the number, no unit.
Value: 0.7055
